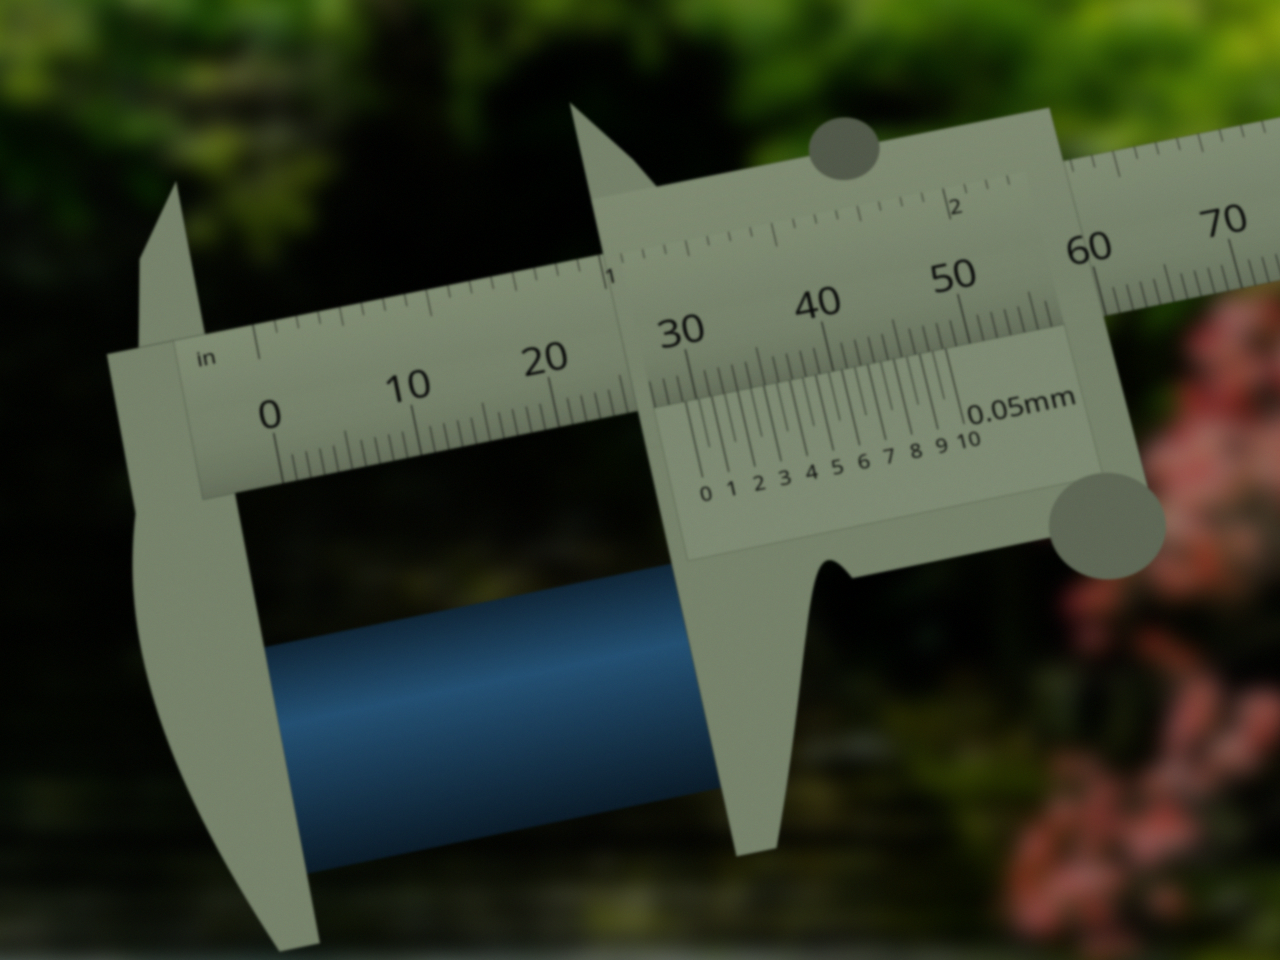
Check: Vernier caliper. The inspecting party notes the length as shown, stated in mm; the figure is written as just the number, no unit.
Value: 29.2
